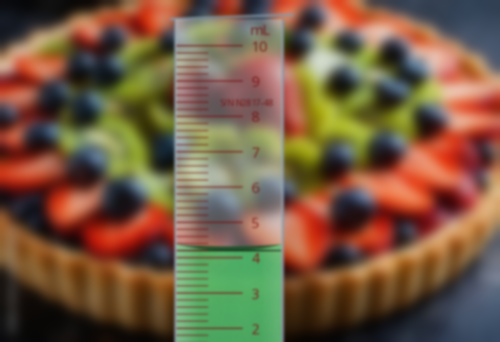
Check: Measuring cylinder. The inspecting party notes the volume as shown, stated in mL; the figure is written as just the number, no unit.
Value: 4.2
